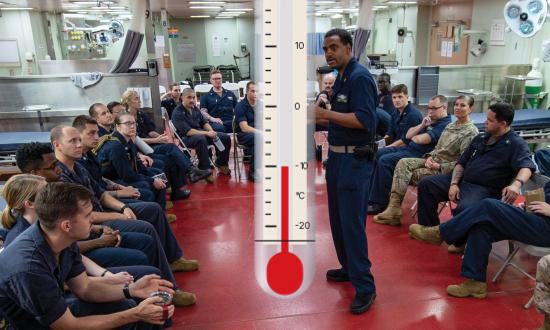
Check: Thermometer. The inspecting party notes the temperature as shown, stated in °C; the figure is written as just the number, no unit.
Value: -10
